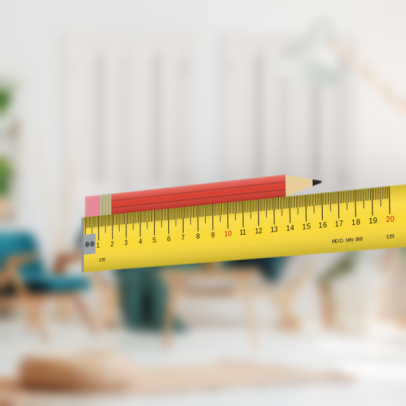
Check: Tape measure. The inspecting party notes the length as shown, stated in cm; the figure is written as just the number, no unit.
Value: 16
